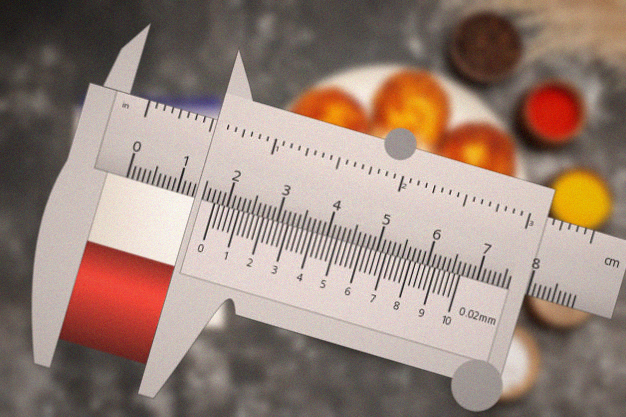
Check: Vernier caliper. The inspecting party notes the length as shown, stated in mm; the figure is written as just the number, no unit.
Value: 17.5
